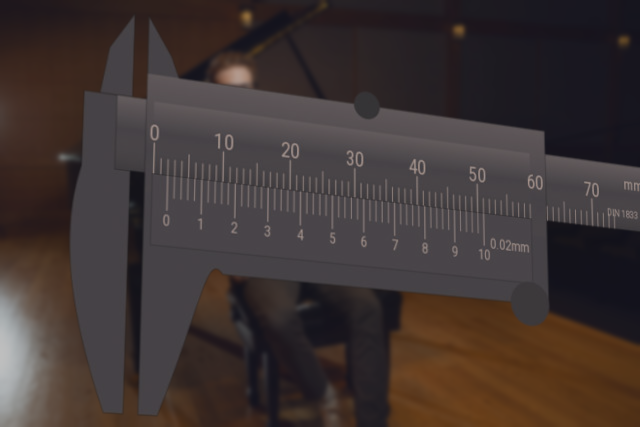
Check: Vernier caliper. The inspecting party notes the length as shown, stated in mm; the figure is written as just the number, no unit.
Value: 2.0
